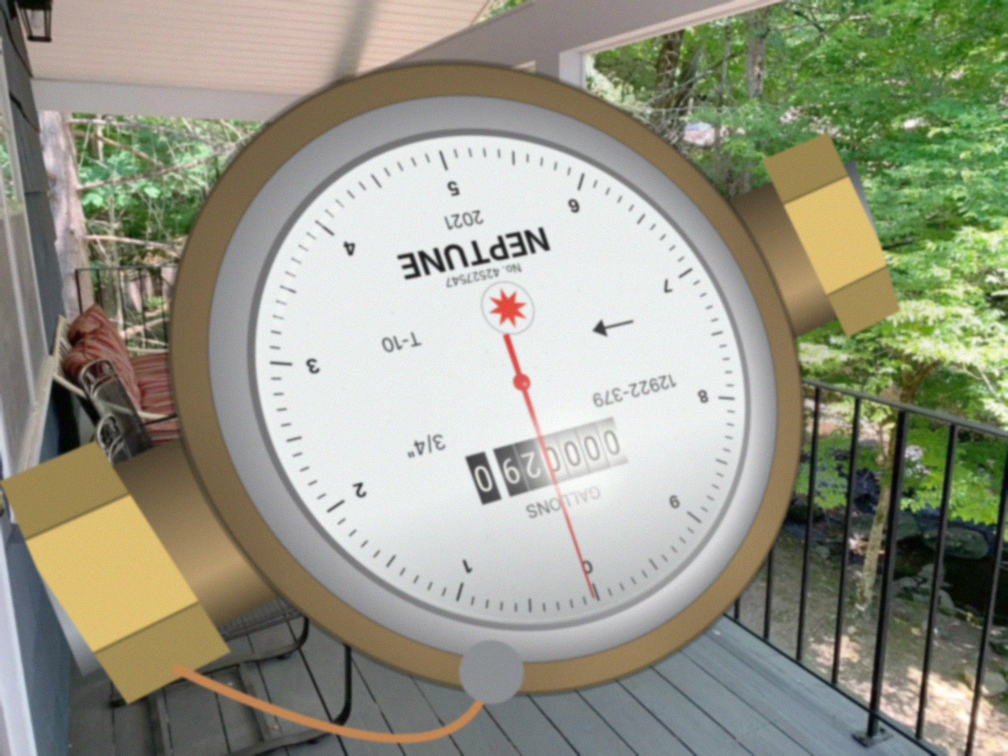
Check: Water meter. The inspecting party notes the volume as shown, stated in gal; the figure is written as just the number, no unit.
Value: 290.0
